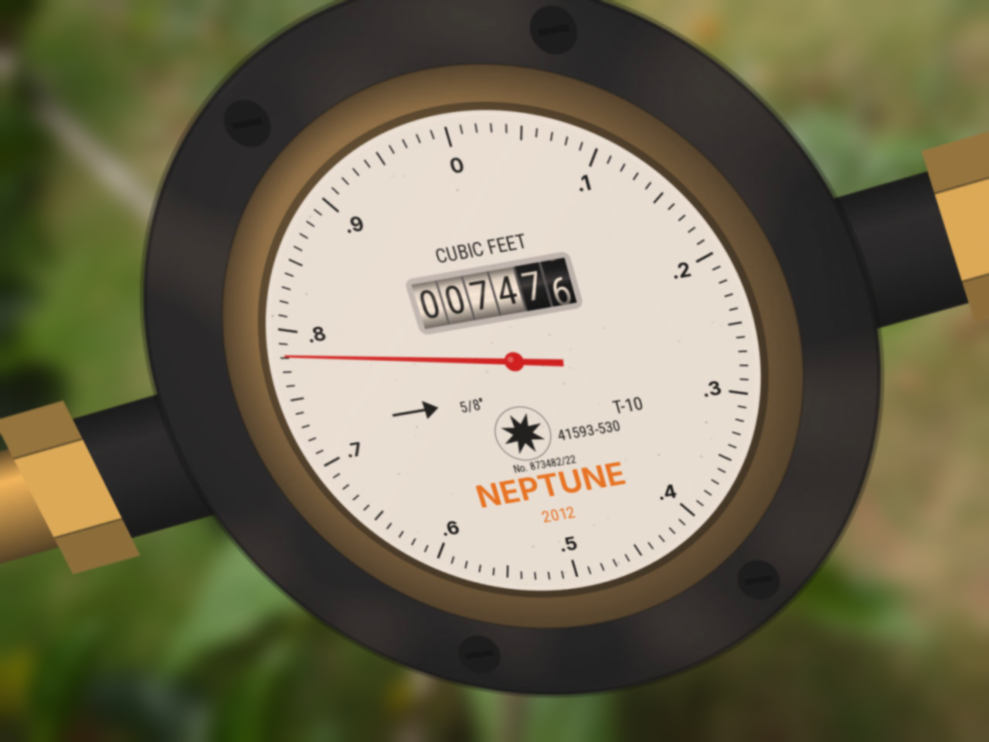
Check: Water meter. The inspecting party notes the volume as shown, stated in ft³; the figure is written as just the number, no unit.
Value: 7475.78
